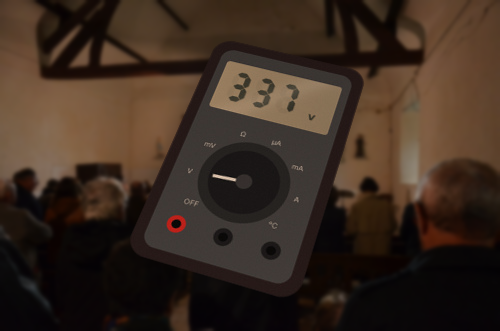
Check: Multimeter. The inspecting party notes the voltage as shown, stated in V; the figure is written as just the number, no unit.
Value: 337
